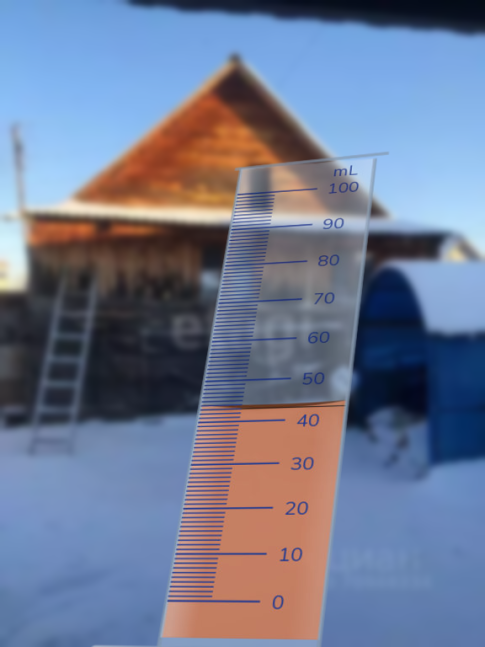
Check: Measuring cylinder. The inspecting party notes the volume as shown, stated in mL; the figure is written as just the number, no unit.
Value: 43
